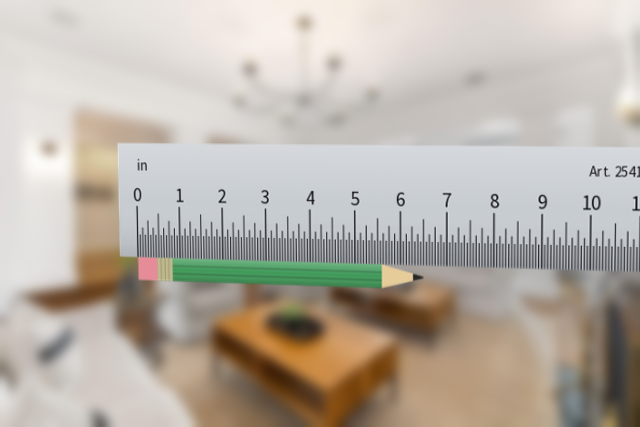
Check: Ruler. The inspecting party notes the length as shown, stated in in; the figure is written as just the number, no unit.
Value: 6.5
